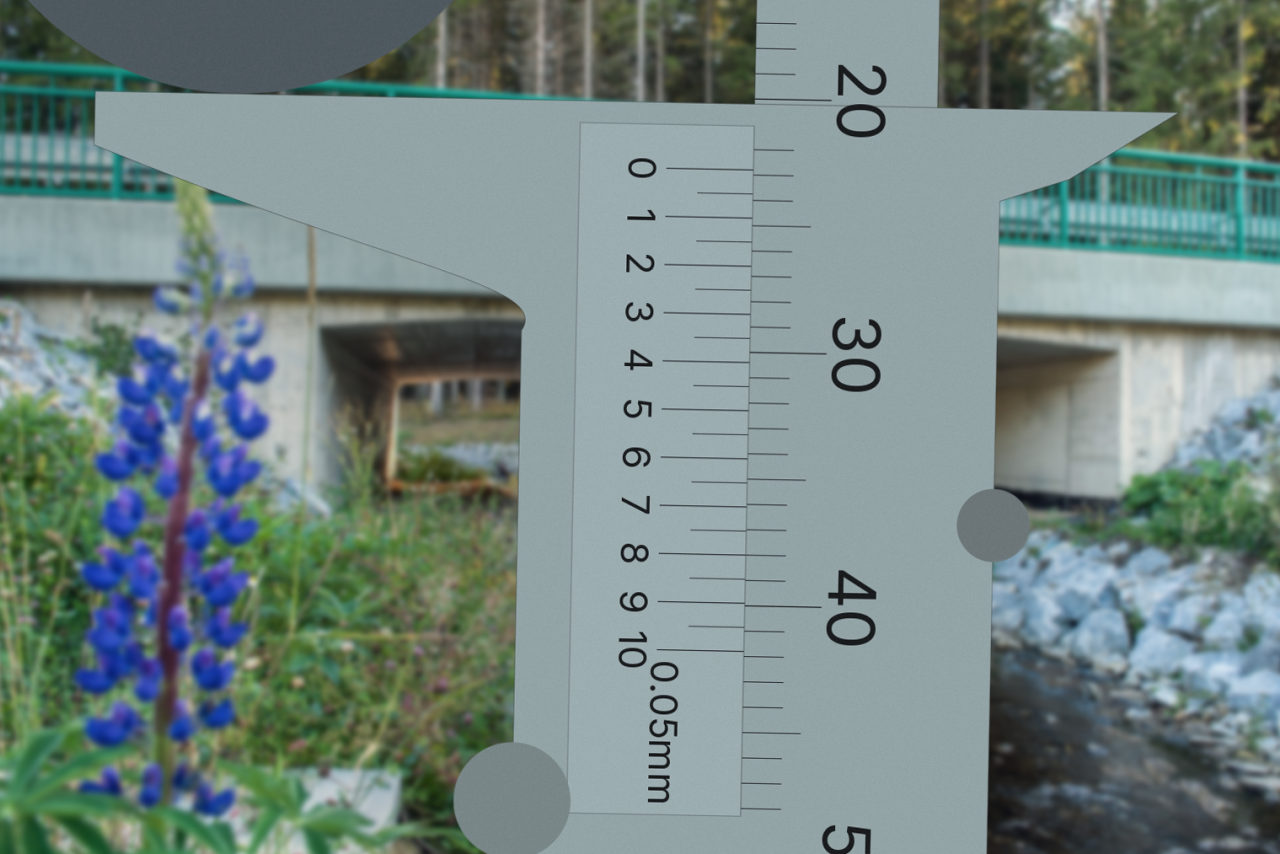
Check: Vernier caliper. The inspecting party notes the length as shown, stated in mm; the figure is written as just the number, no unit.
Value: 22.80
